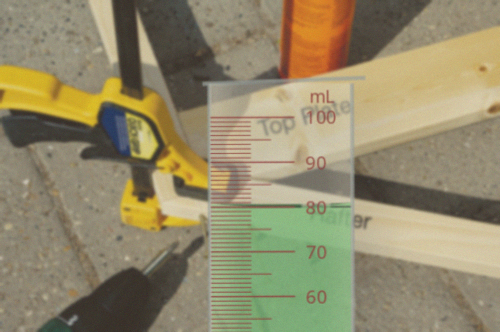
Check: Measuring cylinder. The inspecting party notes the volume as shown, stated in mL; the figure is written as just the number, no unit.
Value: 80
